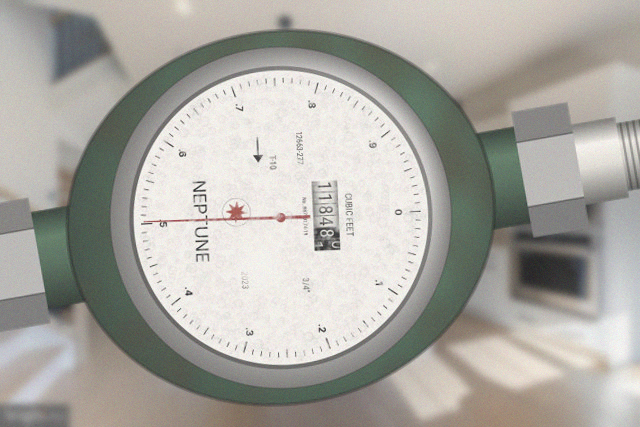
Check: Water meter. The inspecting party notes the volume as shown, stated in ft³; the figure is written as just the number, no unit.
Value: 118480.50
